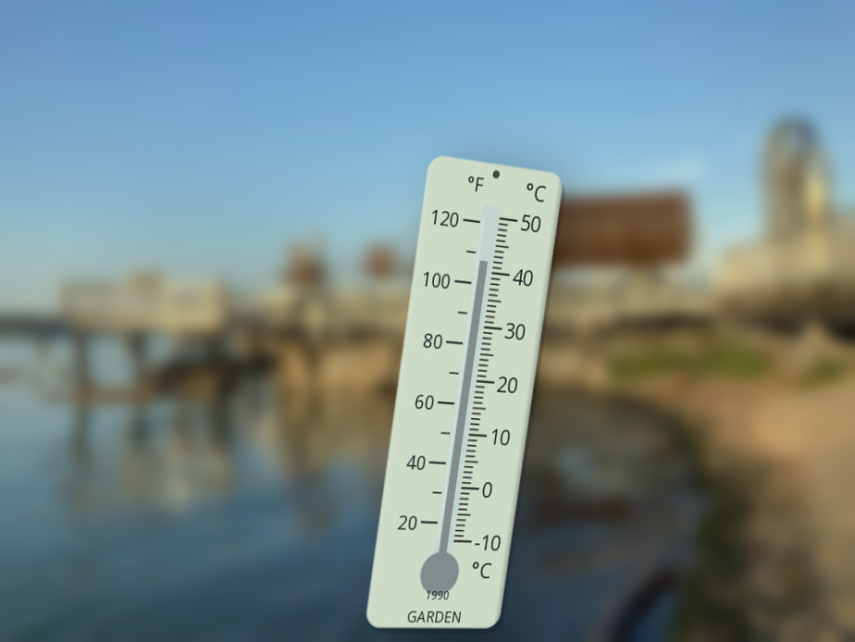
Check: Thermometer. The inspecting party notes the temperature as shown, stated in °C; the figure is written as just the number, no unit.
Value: 42
